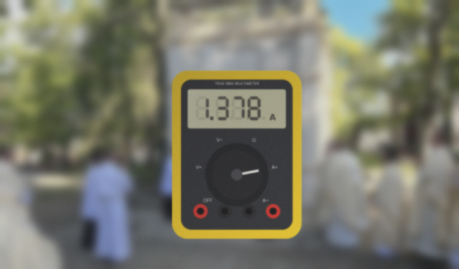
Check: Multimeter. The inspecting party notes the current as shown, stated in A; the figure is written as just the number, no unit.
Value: 1.378
